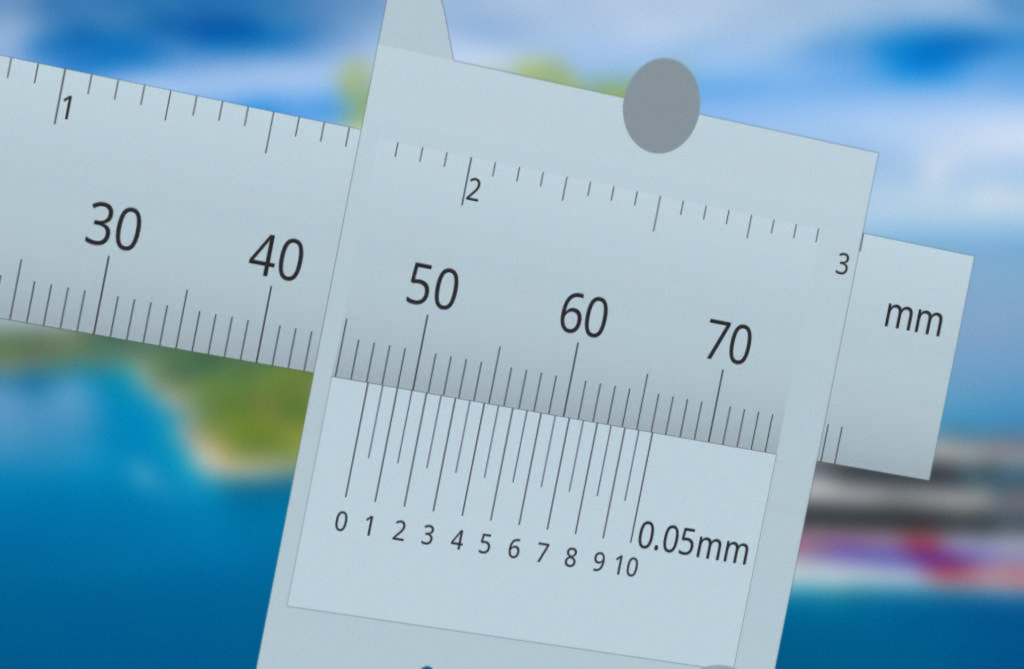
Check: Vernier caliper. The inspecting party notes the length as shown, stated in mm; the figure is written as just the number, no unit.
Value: 47.1
